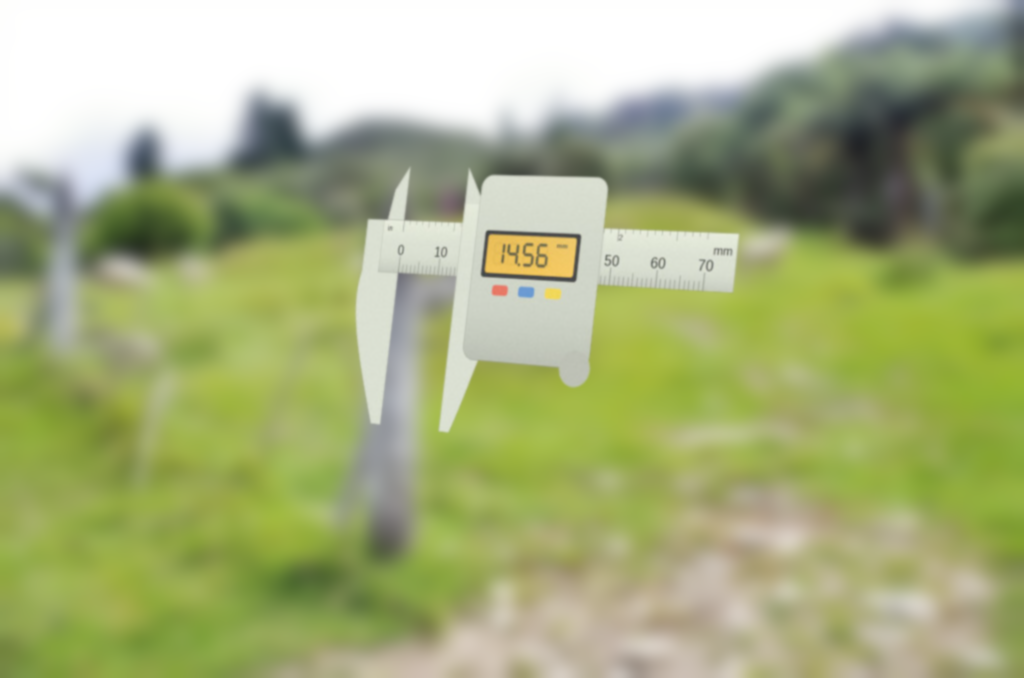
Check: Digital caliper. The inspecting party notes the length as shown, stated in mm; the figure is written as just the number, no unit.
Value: 14.56
